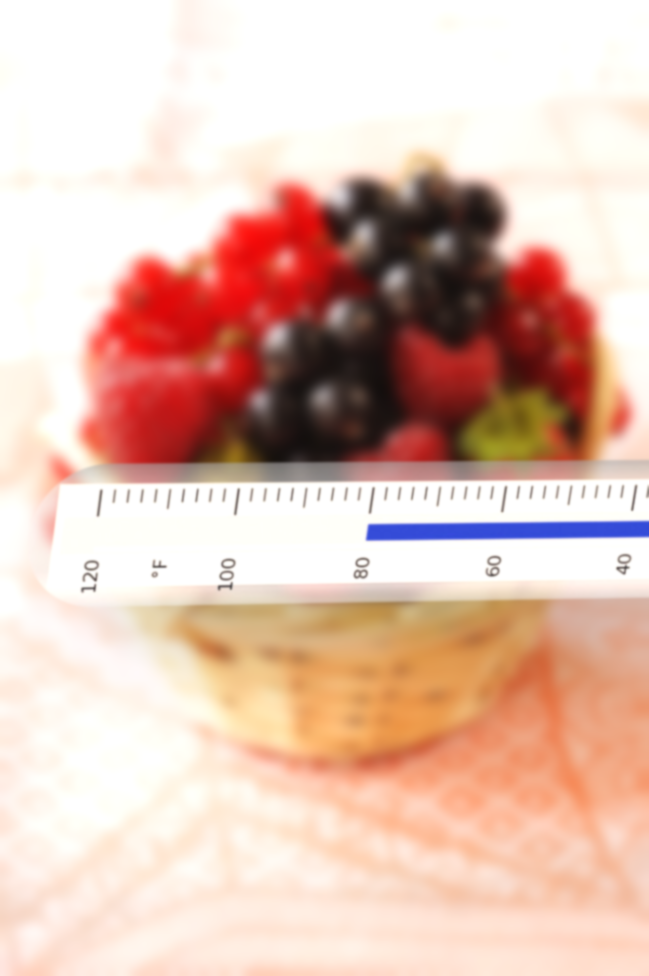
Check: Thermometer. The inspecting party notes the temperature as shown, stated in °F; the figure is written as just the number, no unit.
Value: 80
